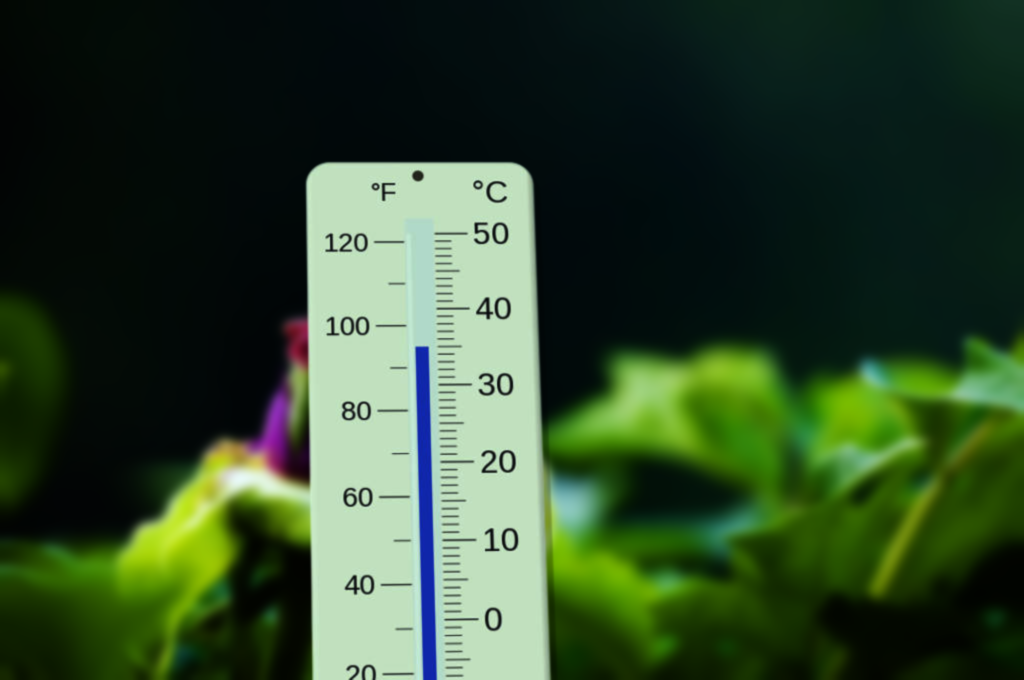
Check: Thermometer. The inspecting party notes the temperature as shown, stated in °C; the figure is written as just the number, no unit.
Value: 35
